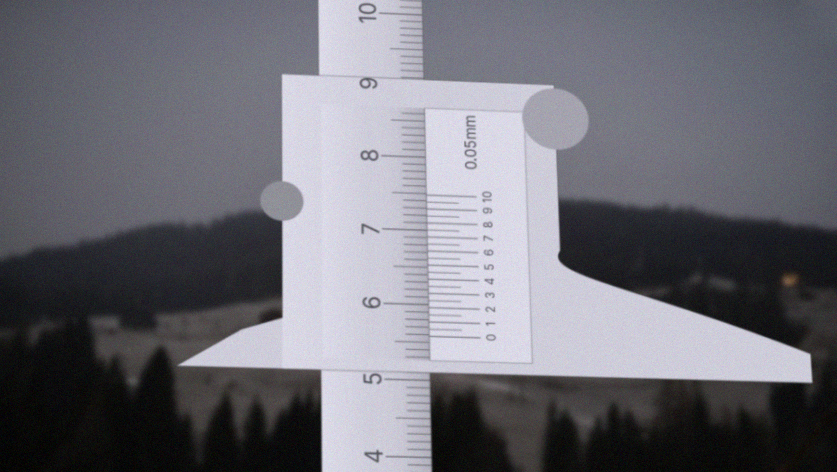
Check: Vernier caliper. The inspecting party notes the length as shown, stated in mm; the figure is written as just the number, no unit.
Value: 55.8
